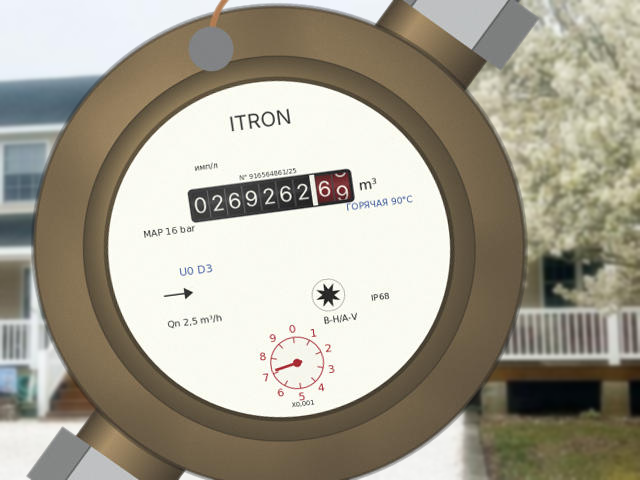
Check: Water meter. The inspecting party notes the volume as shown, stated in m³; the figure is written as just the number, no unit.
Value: 269262.687
